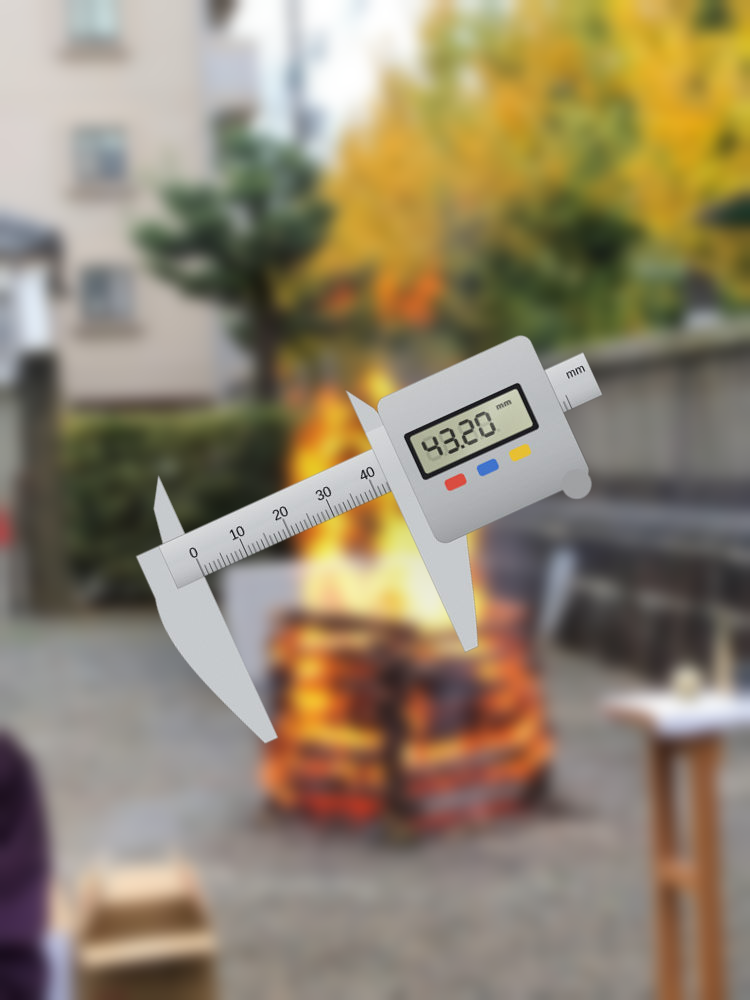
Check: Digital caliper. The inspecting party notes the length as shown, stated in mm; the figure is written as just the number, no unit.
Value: 43.20
